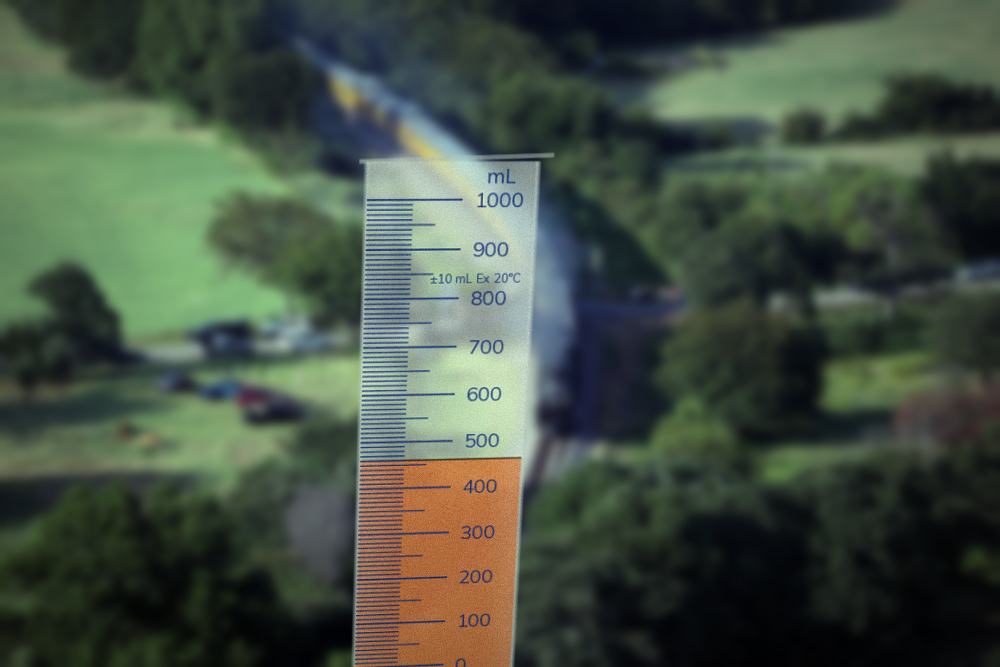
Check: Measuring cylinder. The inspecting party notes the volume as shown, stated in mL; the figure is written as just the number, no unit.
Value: 460
